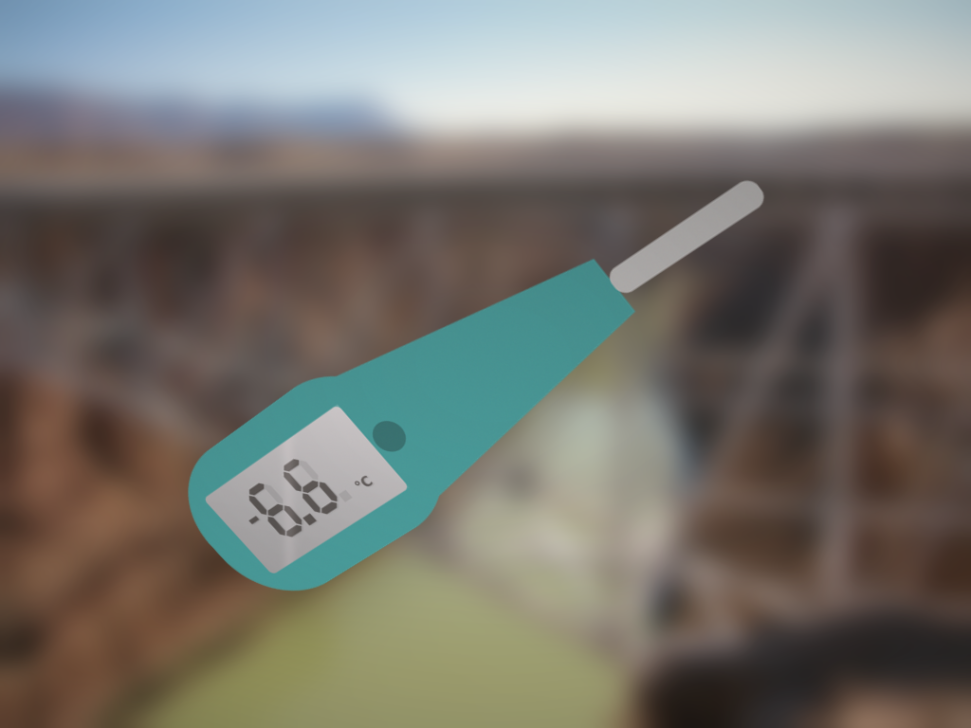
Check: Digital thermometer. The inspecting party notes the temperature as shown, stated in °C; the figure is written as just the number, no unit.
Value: -6.6
